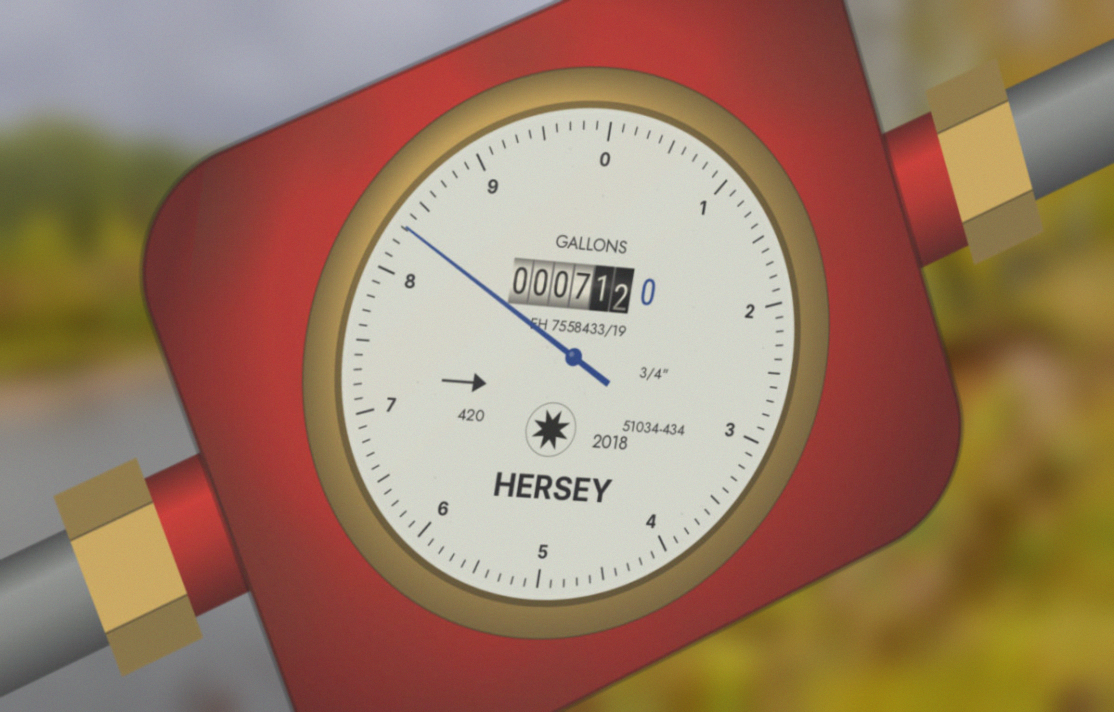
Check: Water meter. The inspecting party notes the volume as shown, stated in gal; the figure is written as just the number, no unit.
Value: 7118.3
